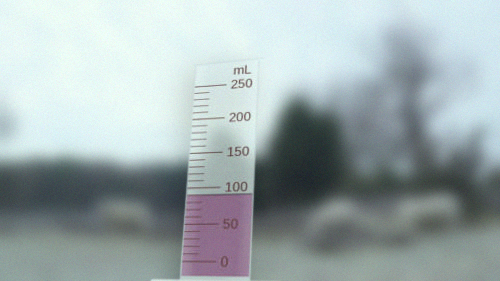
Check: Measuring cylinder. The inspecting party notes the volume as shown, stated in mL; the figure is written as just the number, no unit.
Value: 90
